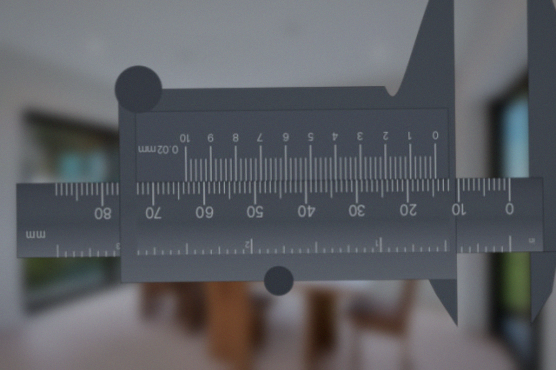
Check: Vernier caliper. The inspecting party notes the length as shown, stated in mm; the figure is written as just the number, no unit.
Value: 14.5
